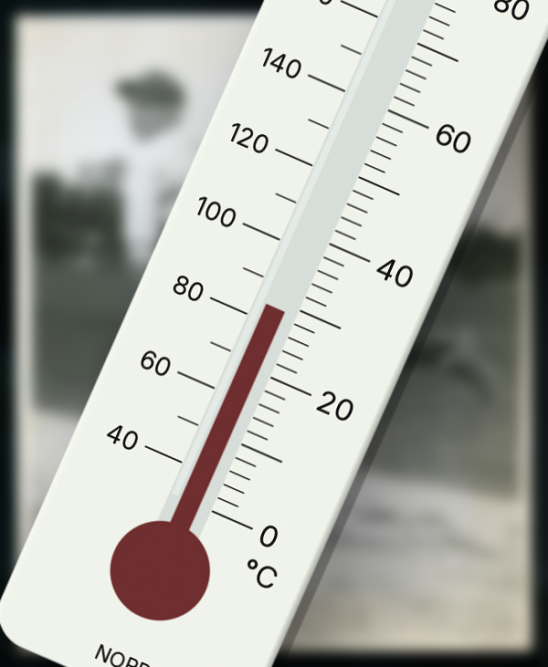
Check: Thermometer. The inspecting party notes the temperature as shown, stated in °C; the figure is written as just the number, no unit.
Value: 29
